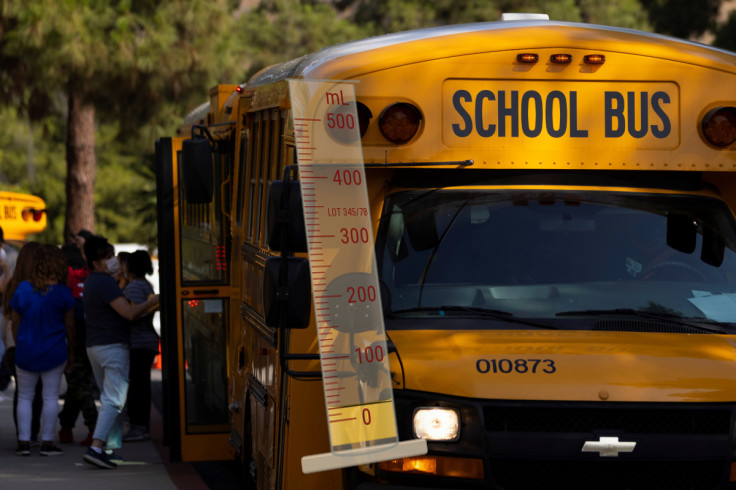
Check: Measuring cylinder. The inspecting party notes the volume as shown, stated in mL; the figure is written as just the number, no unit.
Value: 20
